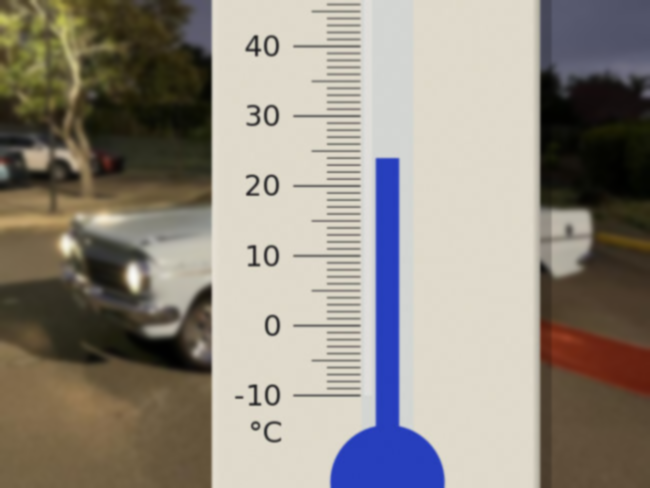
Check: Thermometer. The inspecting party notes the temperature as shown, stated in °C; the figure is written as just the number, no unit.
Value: 24
